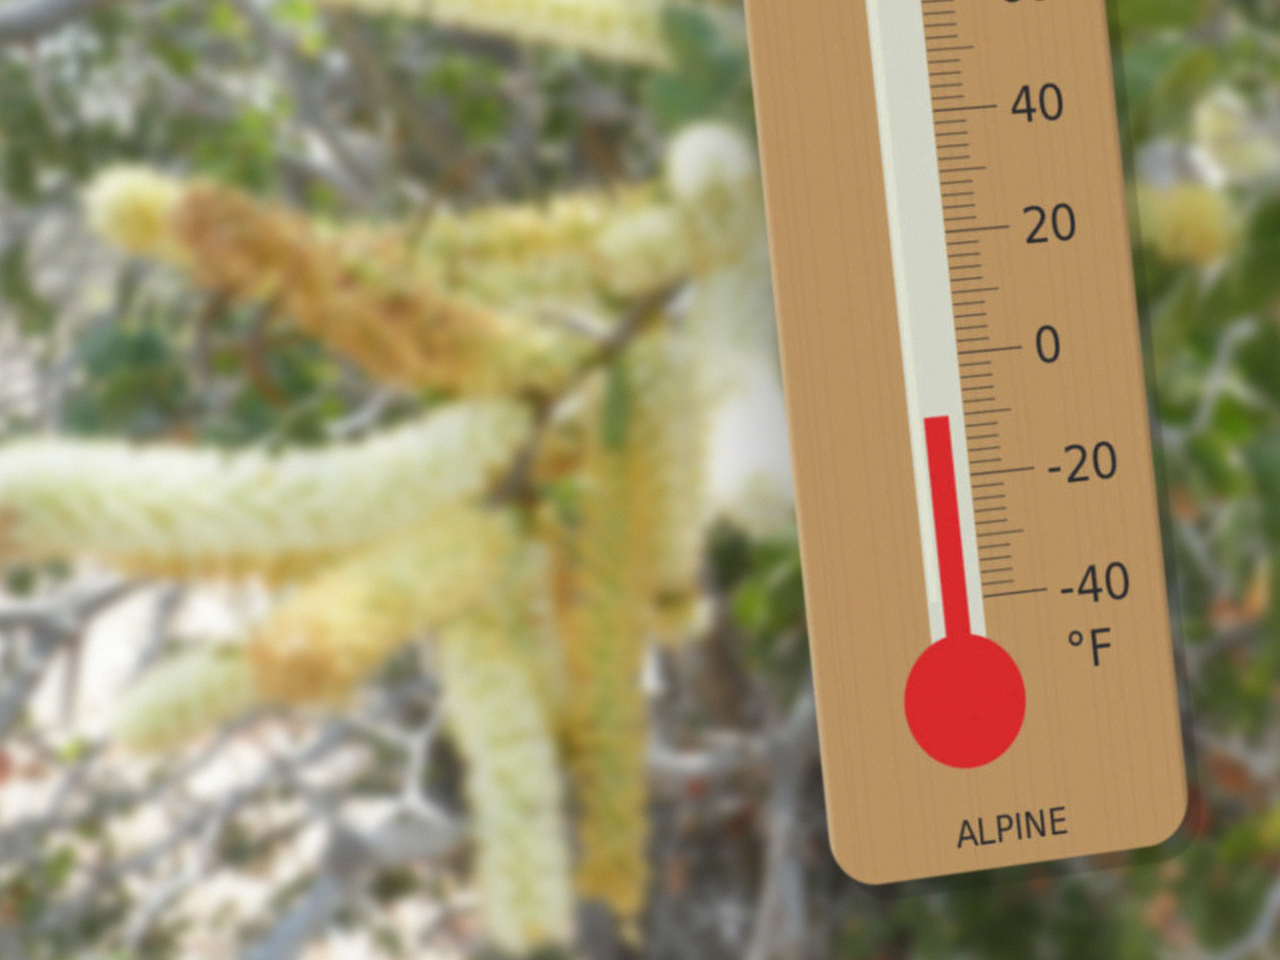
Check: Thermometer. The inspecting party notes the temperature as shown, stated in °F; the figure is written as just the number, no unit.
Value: -10
